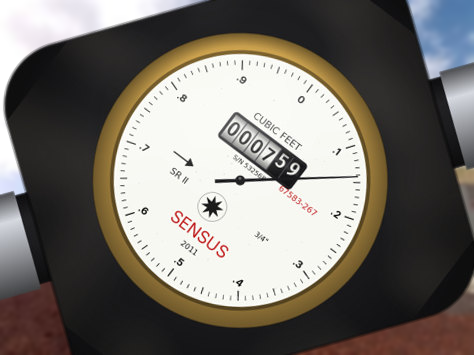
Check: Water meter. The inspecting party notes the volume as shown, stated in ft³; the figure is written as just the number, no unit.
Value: 759.14
